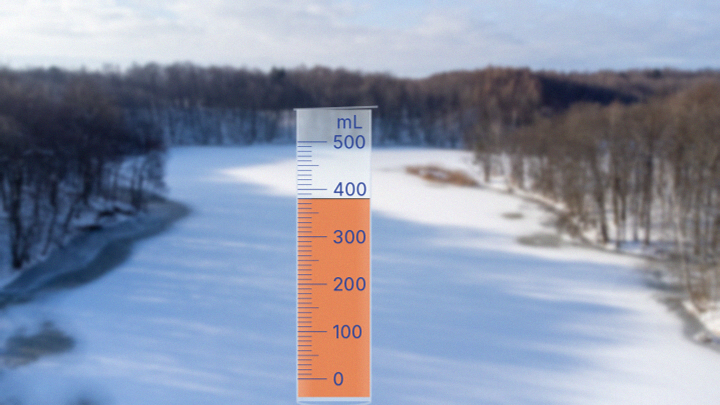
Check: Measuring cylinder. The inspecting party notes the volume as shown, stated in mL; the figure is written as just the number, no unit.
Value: 380
